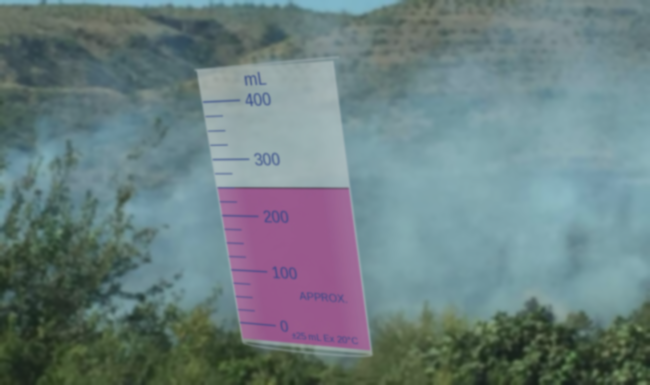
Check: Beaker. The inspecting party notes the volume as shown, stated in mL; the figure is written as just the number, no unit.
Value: 250
